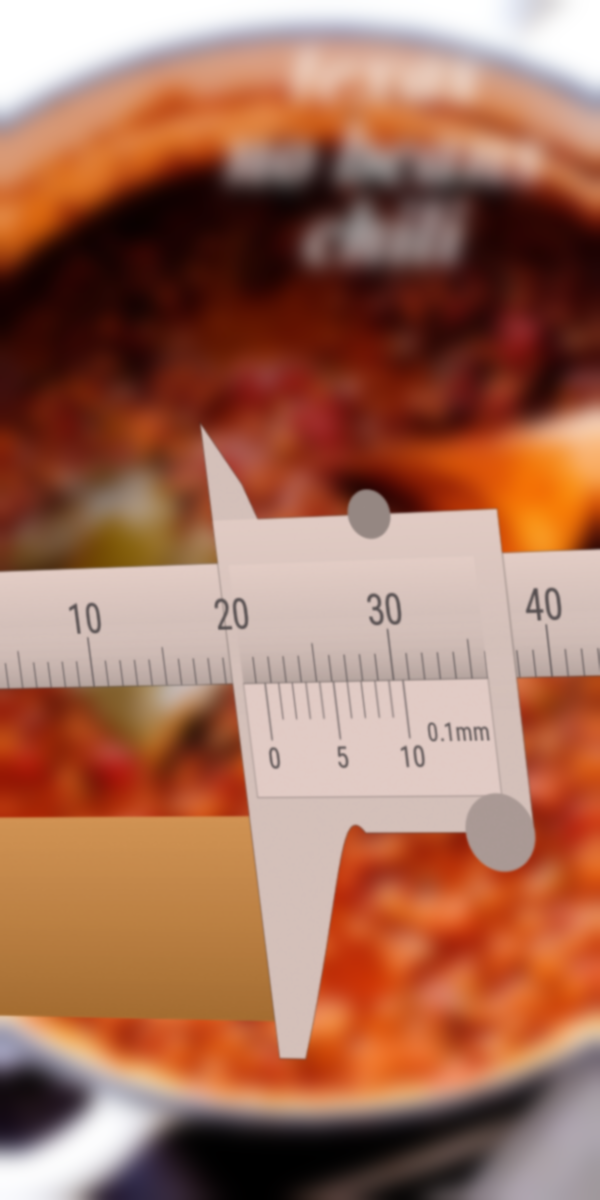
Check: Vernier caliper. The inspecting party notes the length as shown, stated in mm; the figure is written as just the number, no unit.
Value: 21.6
